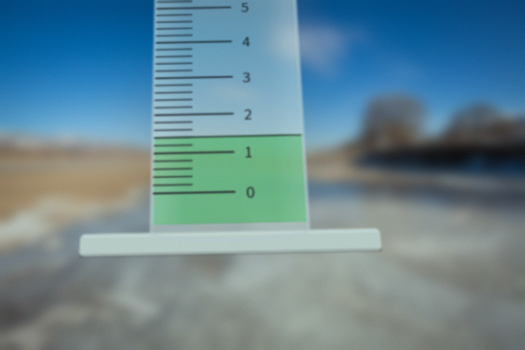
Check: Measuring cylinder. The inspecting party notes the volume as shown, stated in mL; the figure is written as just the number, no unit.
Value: 1.4
